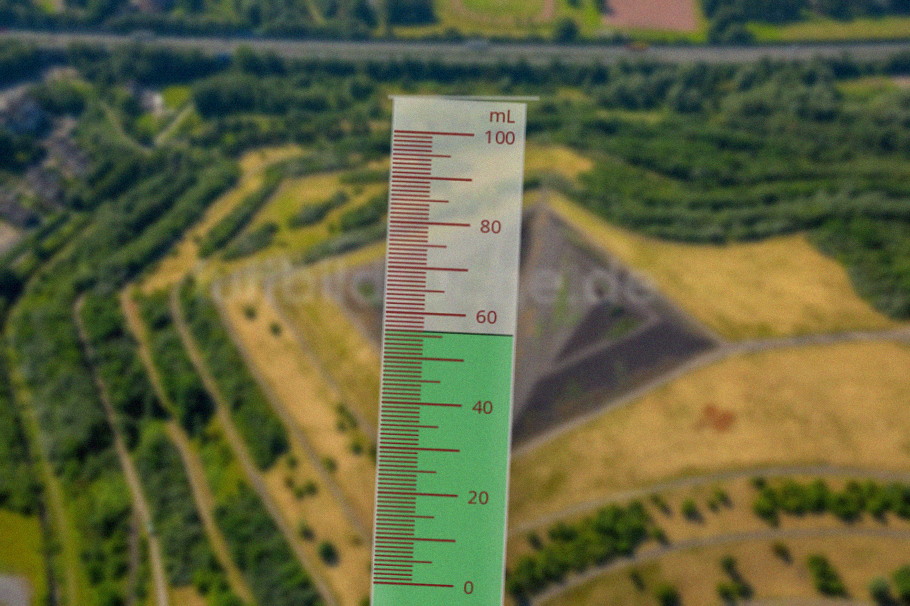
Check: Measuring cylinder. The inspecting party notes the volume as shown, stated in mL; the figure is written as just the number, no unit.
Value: 56
